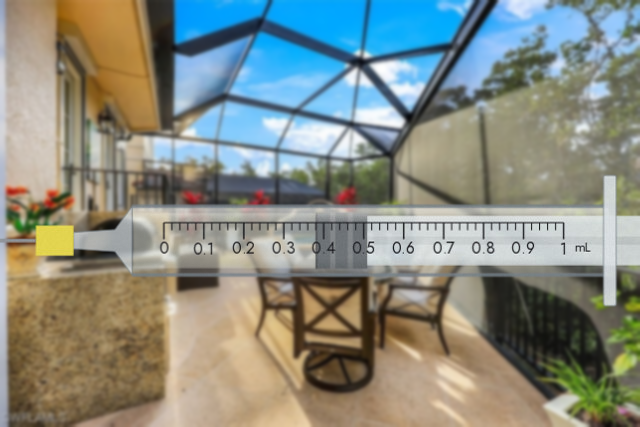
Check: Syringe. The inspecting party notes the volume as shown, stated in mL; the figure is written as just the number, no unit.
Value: 0.38
